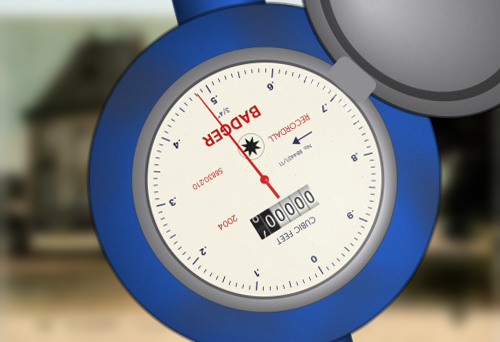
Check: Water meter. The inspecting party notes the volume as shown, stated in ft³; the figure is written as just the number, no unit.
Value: 7.48
